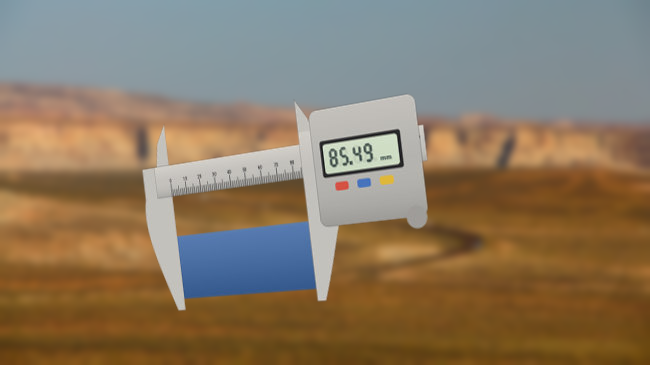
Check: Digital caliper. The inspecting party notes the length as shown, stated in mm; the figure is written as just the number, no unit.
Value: 85.49
